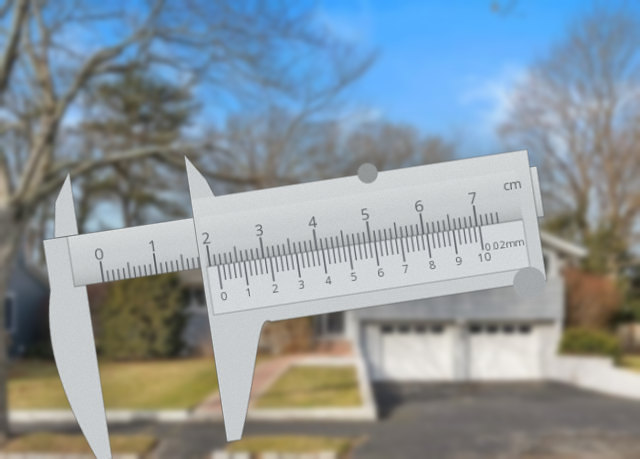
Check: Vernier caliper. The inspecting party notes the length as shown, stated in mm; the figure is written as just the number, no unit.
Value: 21.5
